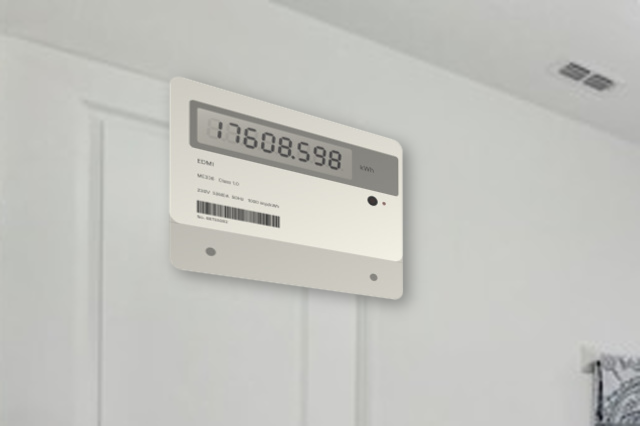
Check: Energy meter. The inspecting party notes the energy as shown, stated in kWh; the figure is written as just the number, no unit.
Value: 17608.598
